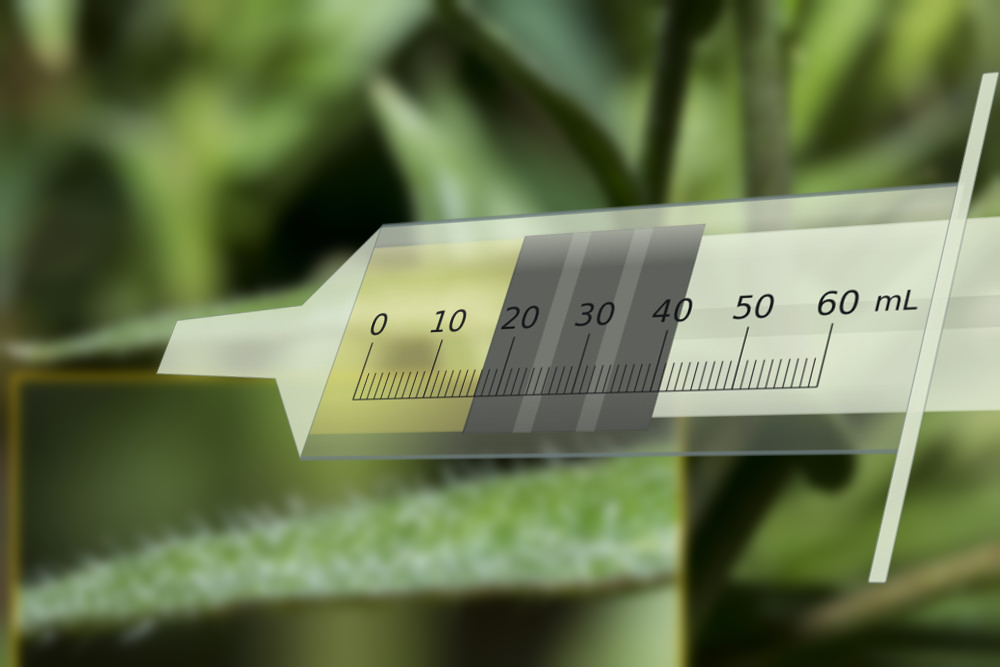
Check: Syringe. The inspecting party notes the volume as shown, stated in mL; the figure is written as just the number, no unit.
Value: 17
